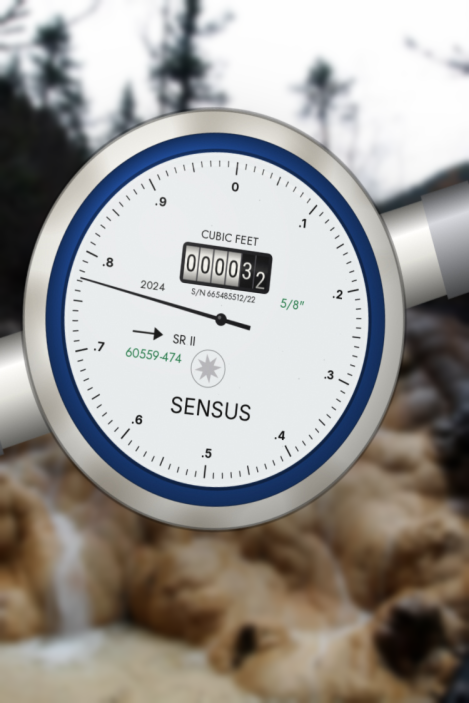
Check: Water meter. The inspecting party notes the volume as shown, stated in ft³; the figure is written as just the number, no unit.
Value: 31.77
